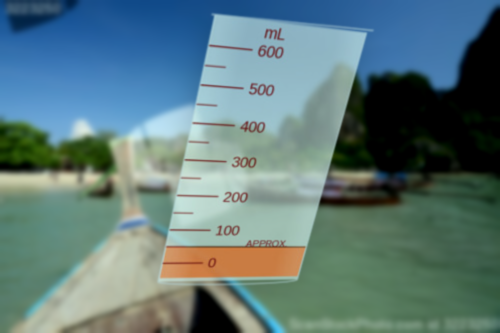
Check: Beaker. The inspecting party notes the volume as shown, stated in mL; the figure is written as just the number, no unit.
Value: 50
